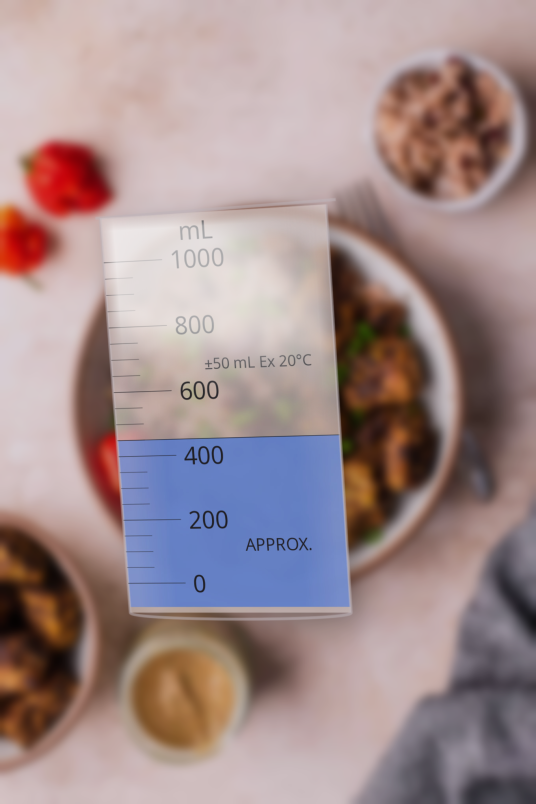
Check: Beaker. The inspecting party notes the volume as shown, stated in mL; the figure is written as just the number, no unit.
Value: 450
